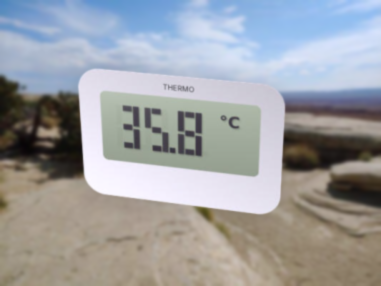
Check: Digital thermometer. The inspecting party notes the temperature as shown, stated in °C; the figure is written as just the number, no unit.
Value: 35.8
